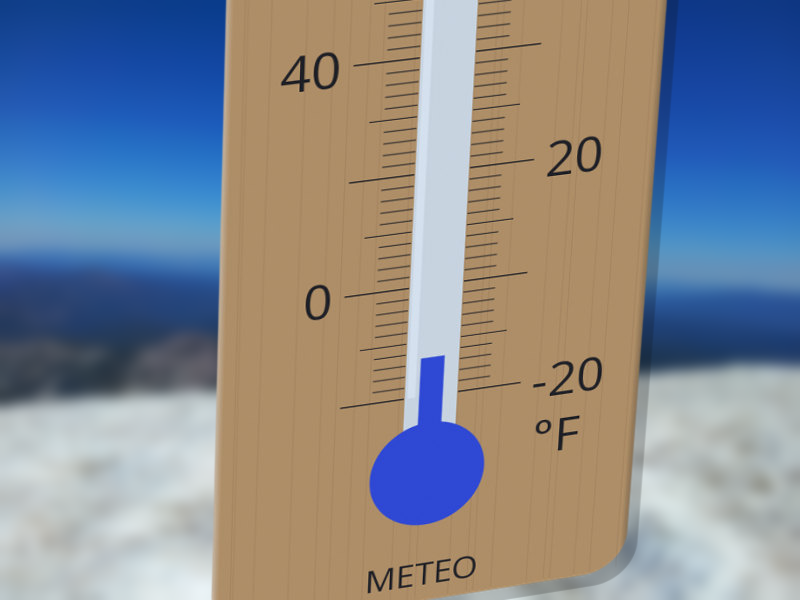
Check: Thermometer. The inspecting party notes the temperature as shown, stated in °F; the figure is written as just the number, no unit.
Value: -13
